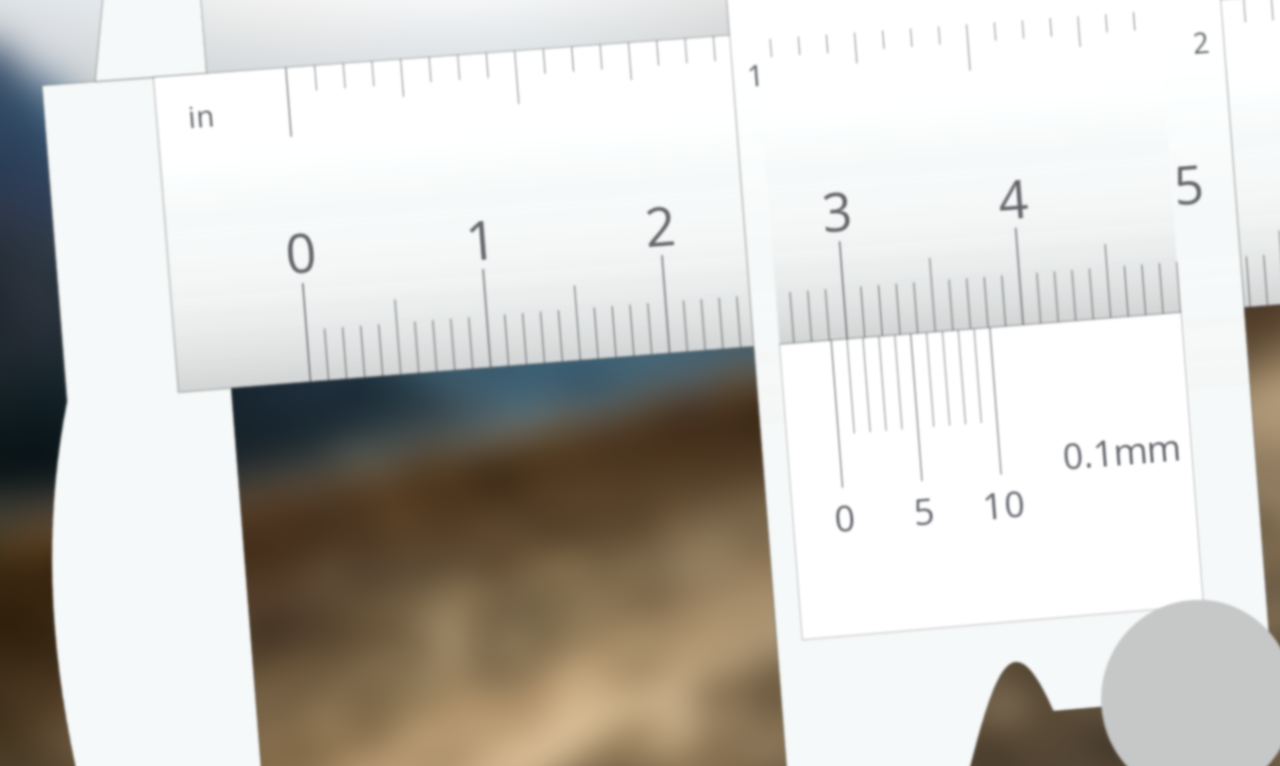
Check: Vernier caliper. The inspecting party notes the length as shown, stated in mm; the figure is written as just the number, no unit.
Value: 29.1
